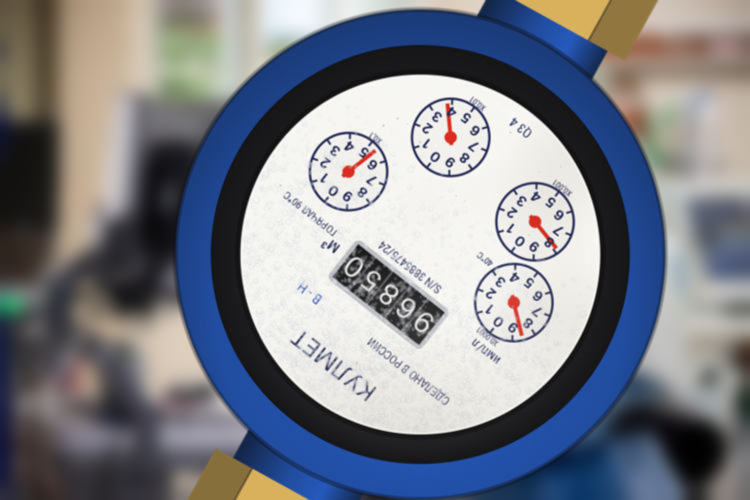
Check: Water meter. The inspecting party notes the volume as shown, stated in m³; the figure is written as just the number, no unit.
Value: 96850.5378
